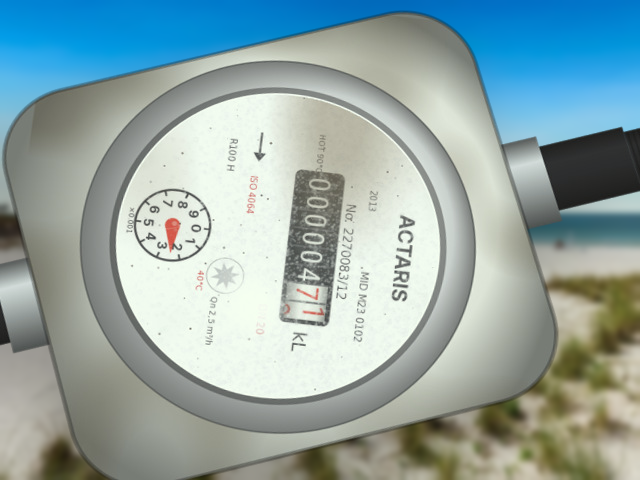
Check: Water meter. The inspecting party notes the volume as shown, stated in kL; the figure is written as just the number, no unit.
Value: 4.712
